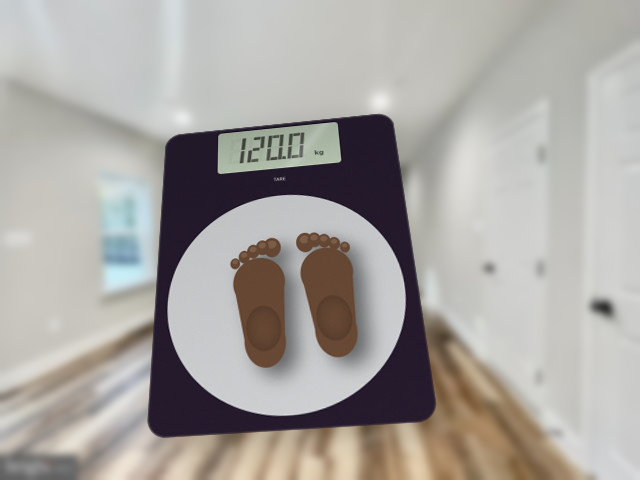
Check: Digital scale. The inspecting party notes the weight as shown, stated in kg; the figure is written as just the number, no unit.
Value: 120.0
